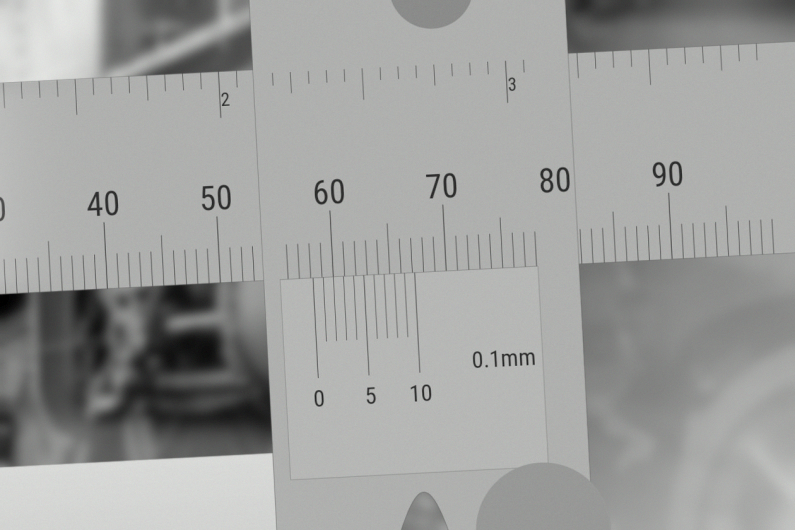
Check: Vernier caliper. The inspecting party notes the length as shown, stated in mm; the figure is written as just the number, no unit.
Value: 58.2
